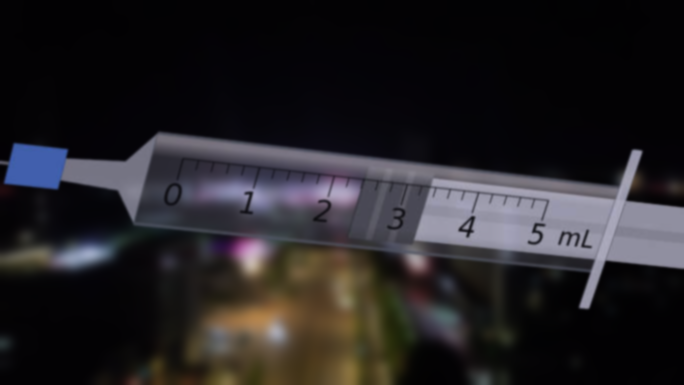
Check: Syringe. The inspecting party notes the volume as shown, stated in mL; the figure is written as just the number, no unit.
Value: 2.4
